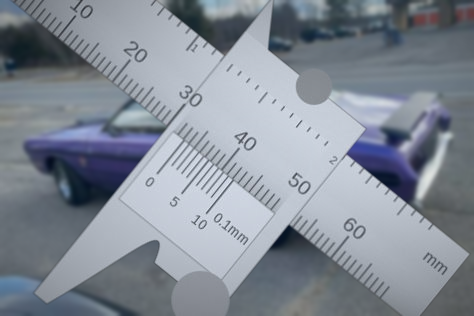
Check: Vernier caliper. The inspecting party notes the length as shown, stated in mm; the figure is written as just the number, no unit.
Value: 33.2
